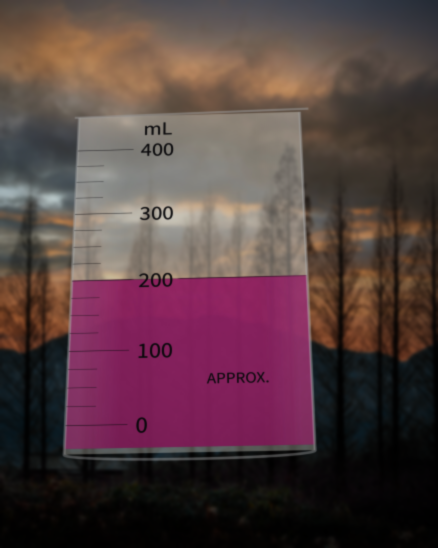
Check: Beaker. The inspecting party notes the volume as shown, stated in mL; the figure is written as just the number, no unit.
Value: 200
